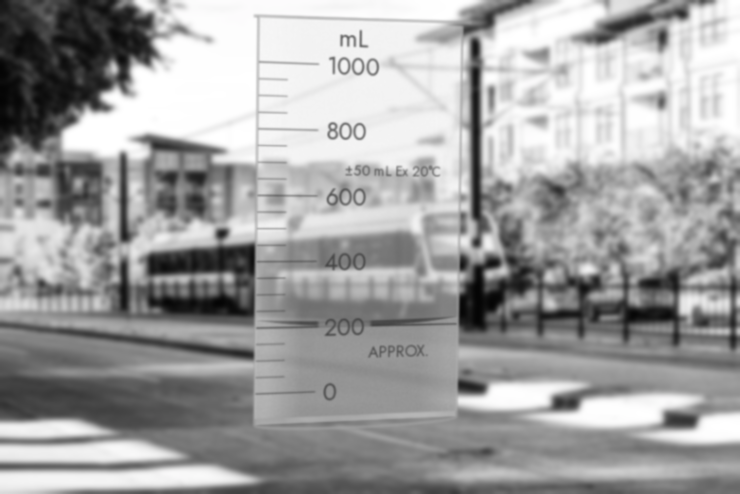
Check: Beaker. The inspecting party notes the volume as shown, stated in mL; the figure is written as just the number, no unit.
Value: 200
